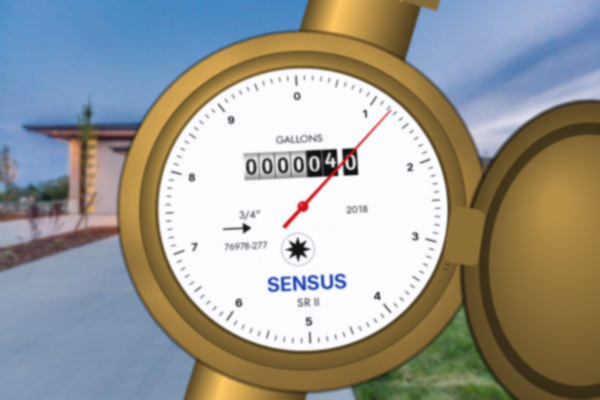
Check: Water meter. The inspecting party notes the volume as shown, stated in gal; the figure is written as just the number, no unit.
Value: 41.2
